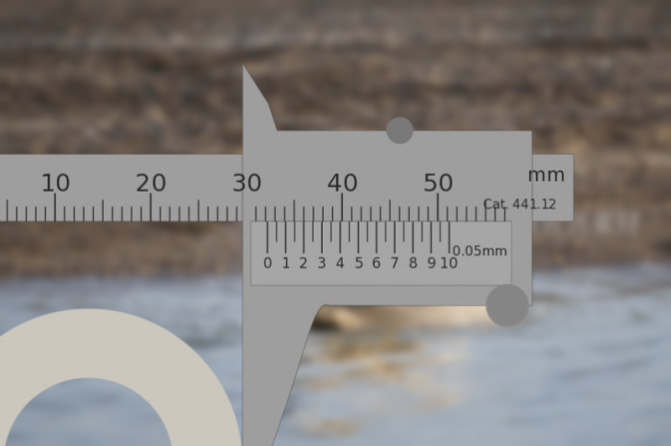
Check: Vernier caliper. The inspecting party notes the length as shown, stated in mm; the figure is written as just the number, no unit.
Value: 32.2
